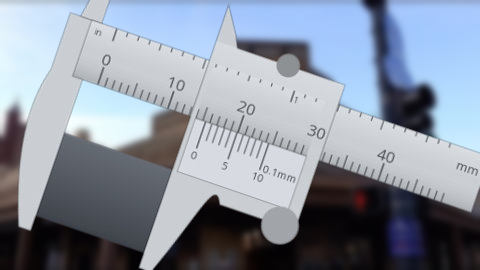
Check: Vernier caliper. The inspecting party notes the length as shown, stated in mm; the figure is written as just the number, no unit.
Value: 15.4
